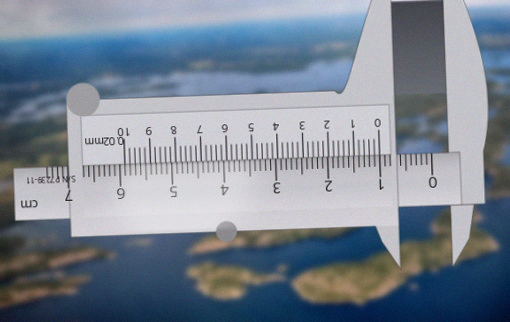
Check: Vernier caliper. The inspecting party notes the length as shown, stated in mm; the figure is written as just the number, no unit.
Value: 10.0
